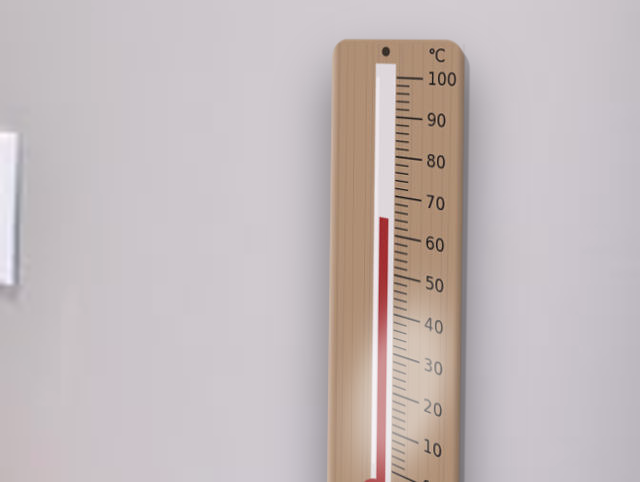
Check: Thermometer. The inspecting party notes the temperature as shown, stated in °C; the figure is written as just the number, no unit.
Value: 64
